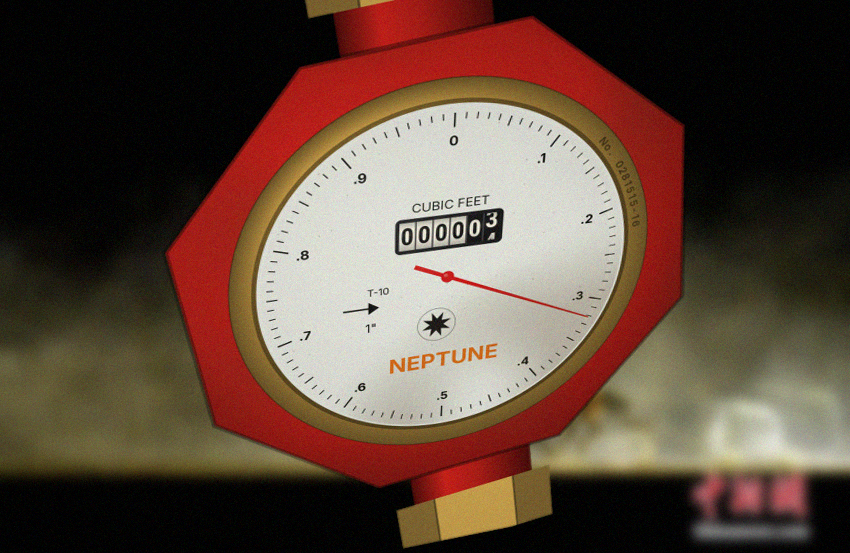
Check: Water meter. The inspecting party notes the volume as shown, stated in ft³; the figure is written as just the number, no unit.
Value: 3.32
